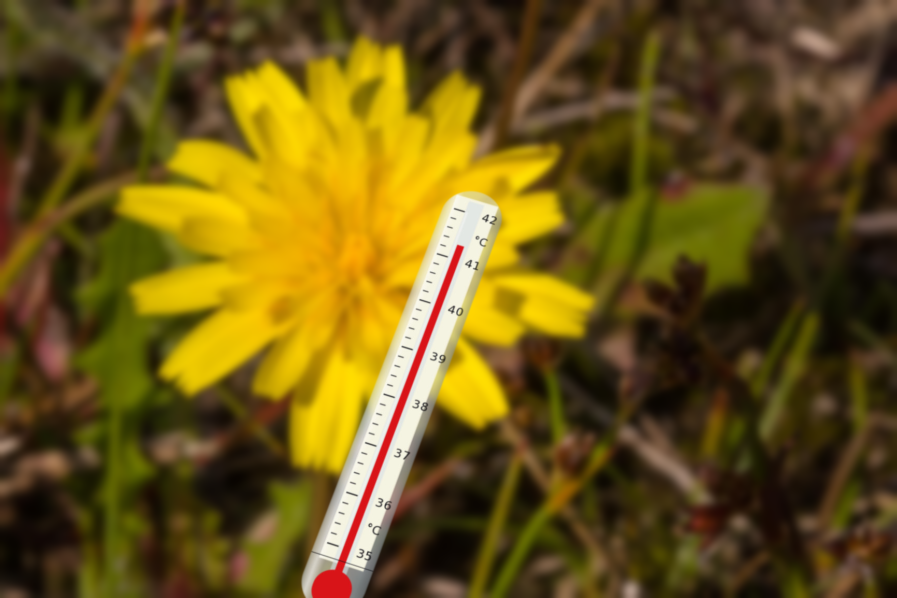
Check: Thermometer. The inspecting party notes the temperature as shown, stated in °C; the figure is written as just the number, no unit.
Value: 41.3
